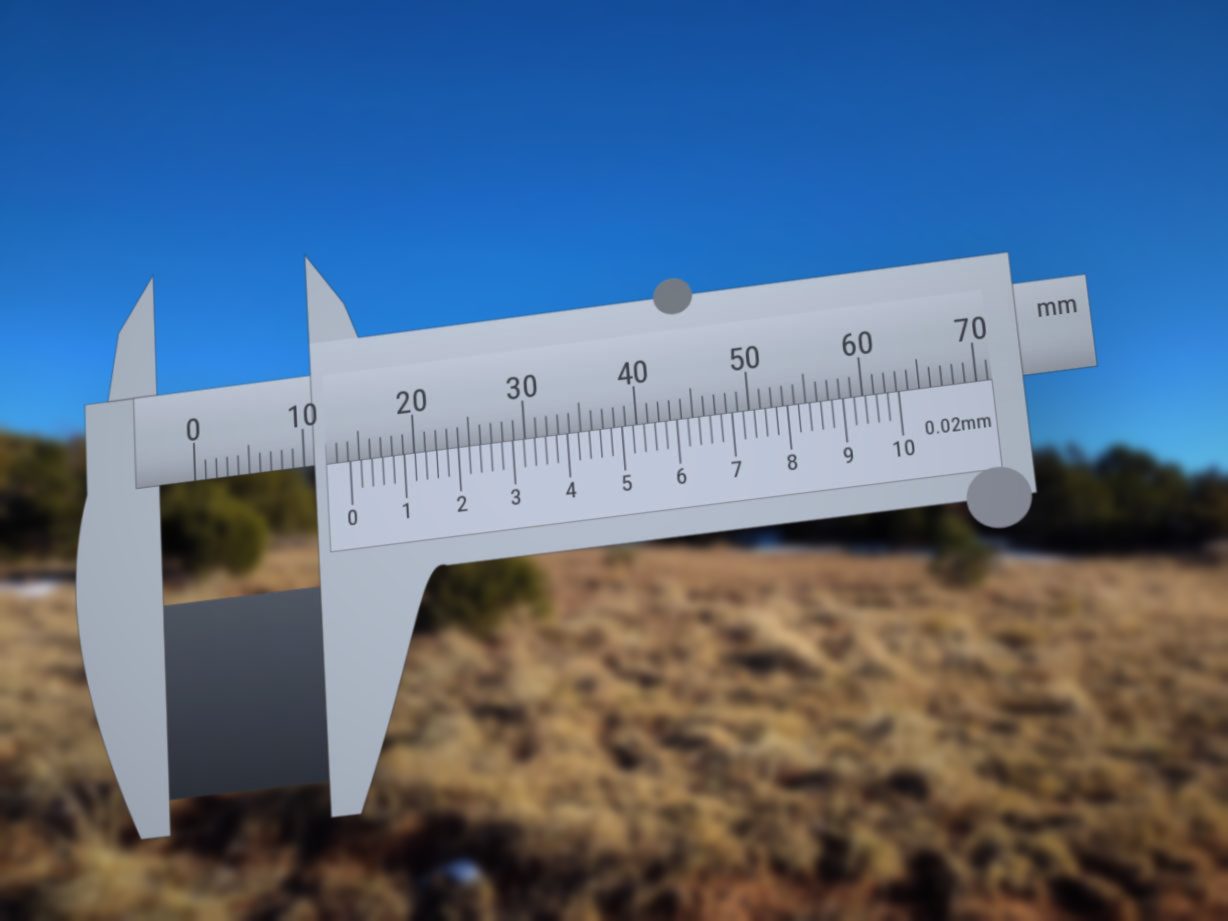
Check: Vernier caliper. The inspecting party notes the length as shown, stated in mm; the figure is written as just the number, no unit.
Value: 14.2
